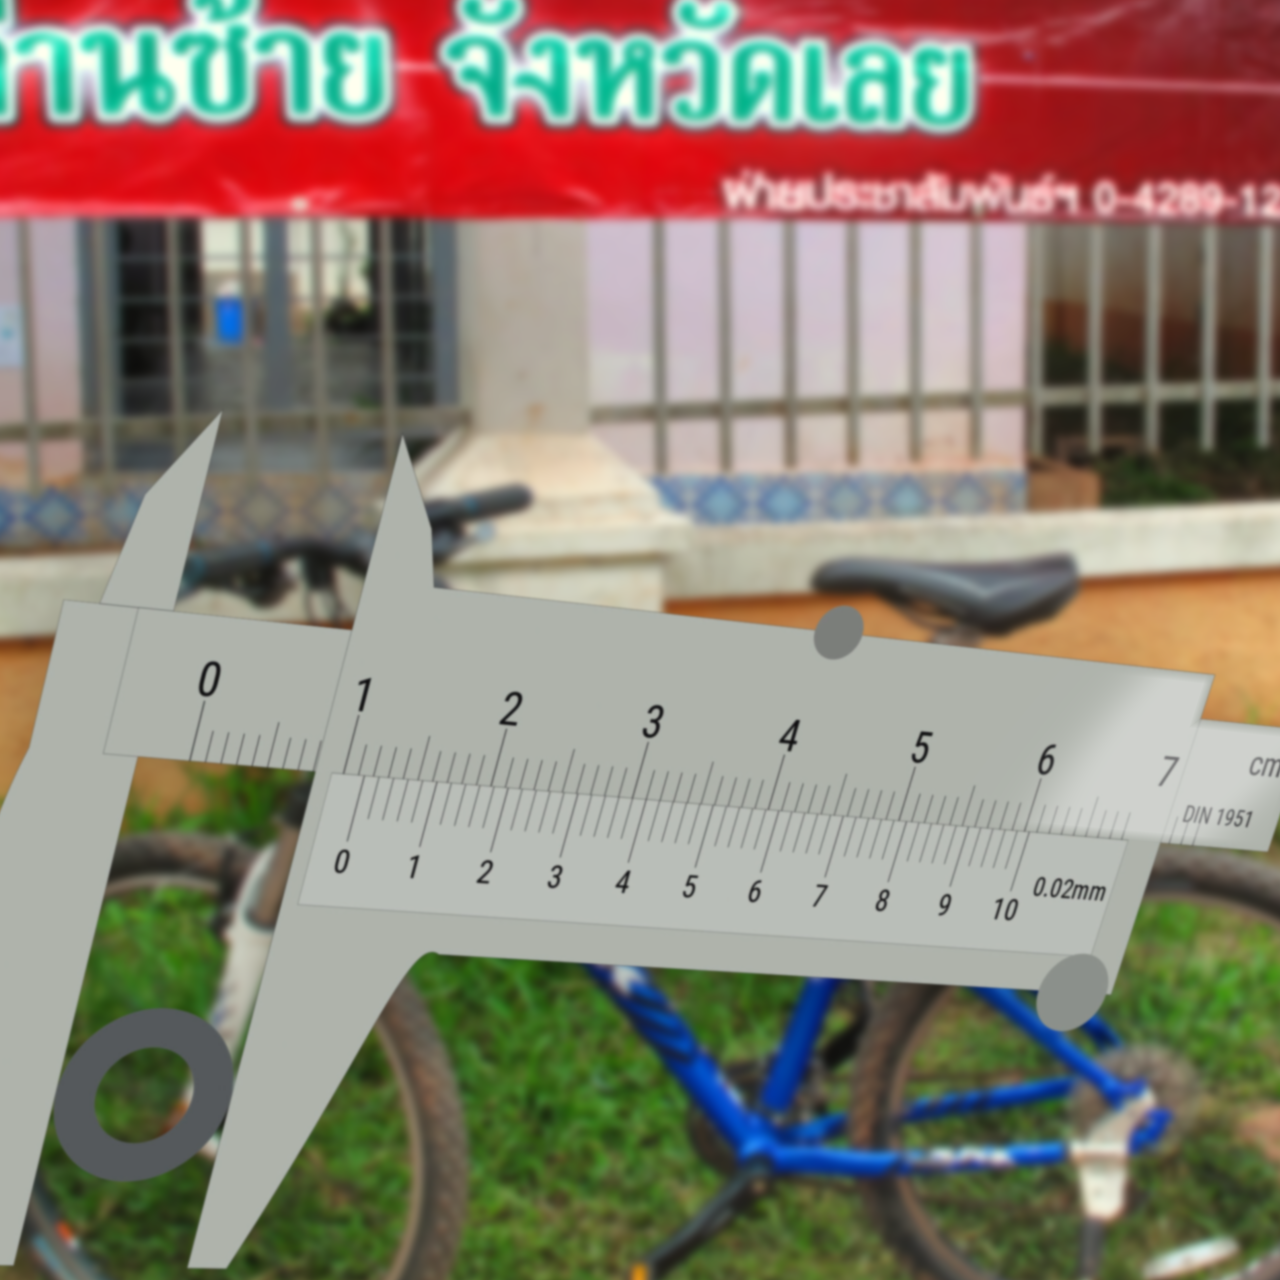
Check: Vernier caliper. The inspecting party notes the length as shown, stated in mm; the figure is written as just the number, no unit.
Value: 11.4
